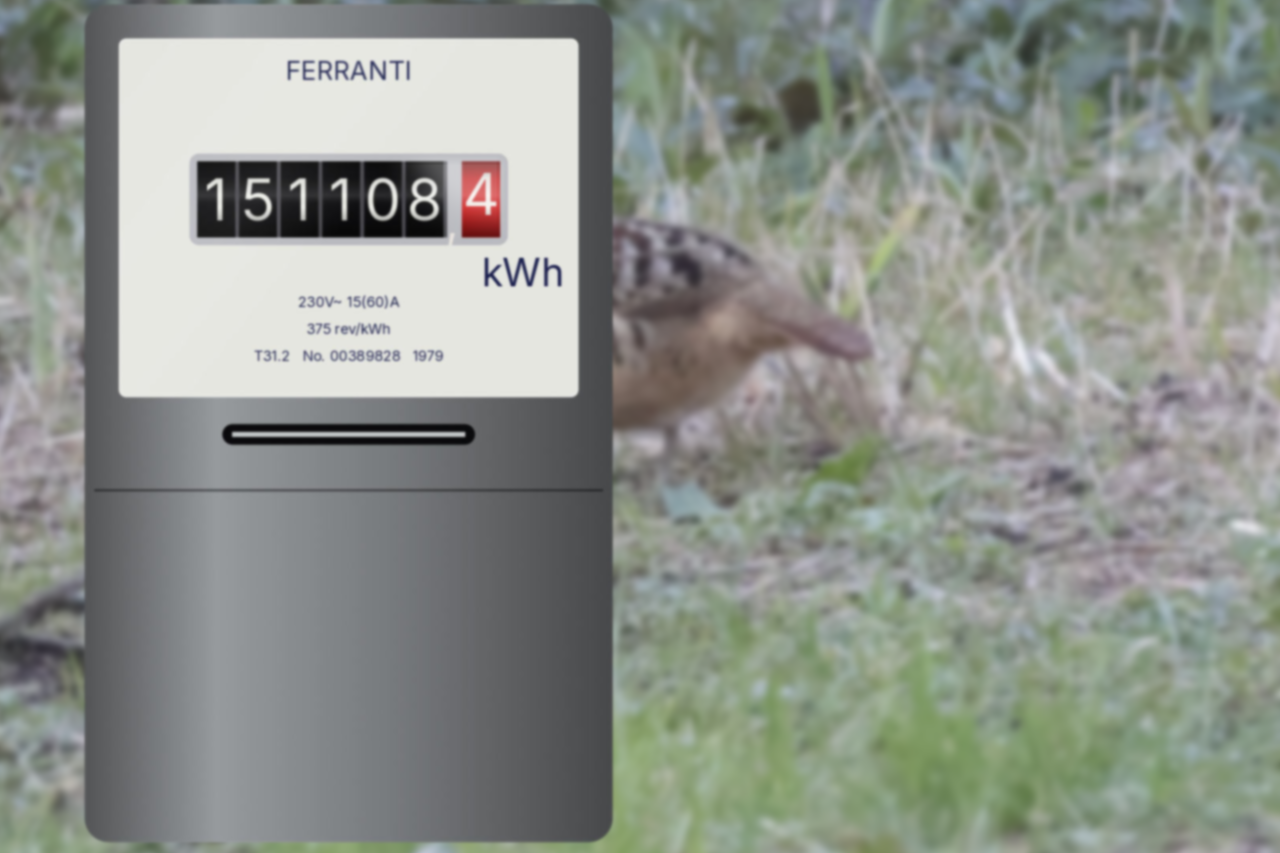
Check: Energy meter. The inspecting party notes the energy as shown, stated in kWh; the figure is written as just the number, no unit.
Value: 151108.4
